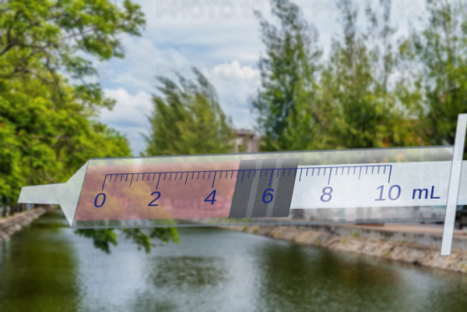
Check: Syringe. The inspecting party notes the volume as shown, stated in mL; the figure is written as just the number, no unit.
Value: 4.8
